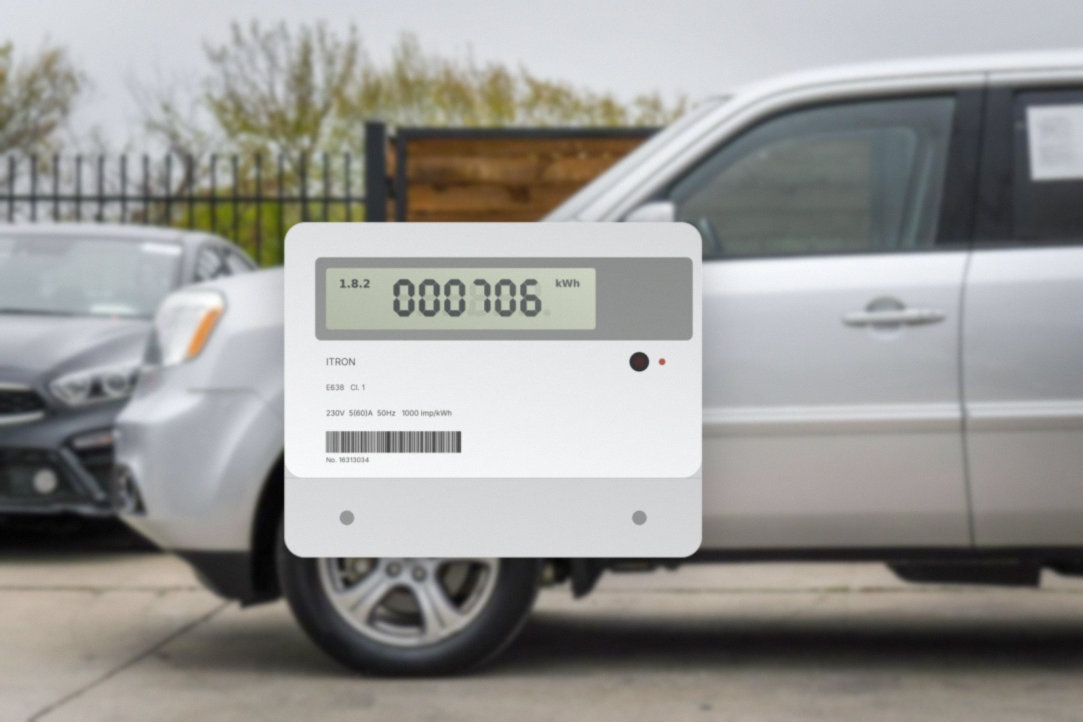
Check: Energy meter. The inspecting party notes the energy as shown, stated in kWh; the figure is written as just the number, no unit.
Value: 706
